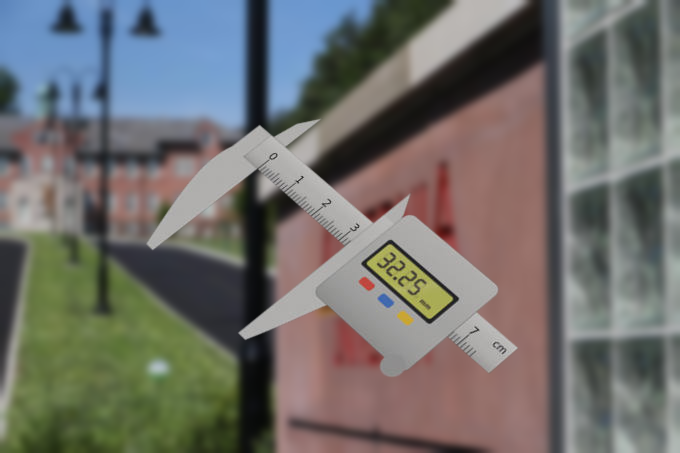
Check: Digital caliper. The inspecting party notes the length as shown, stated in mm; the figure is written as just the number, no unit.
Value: 32.25
